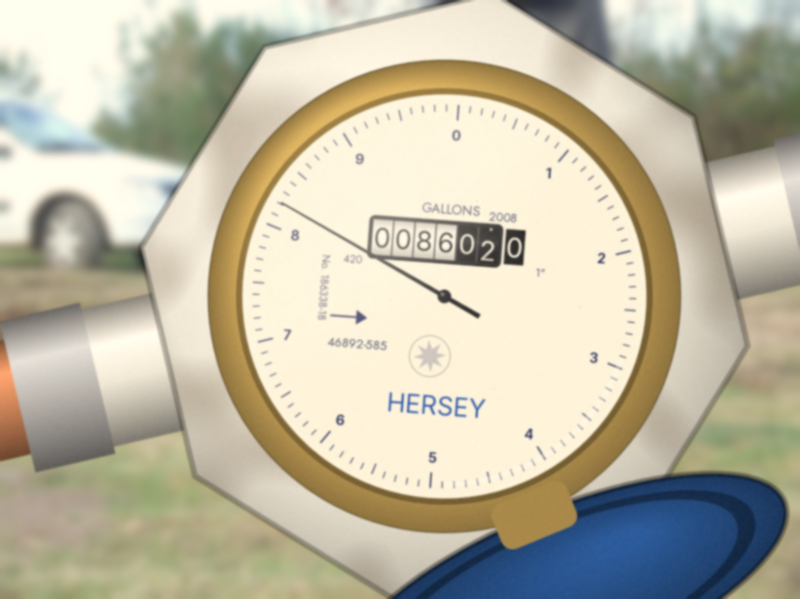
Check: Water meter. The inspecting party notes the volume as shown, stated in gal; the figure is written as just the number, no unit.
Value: 86018.2
